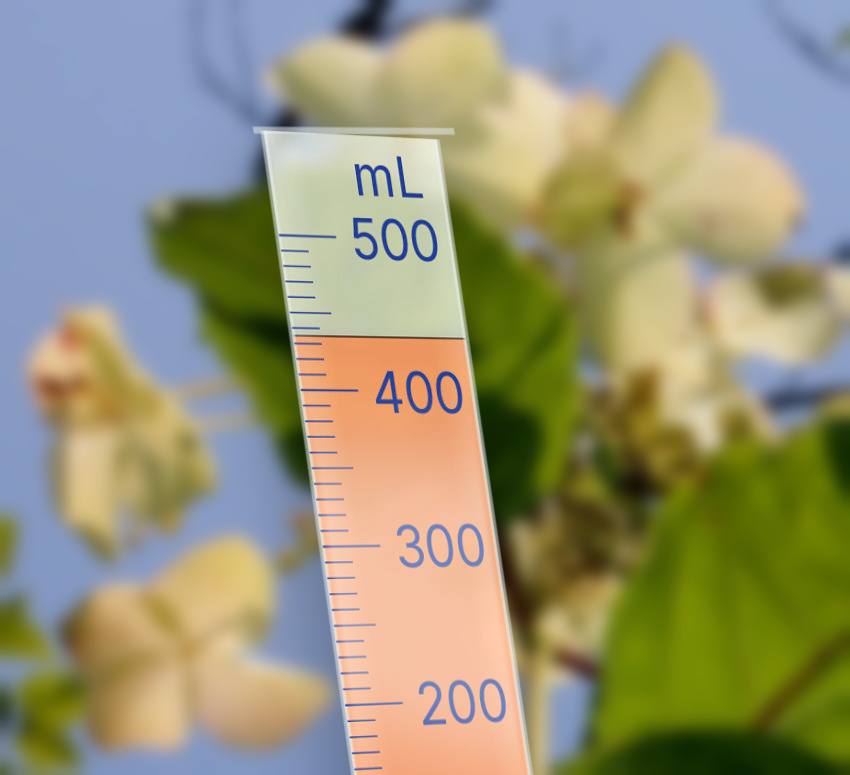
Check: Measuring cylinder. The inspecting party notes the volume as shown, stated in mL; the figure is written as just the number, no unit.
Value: 435
